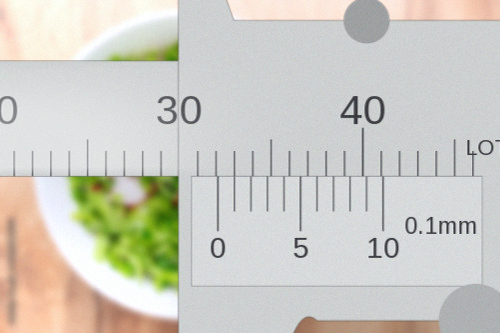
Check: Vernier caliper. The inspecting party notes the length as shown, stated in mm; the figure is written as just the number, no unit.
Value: 32.1
